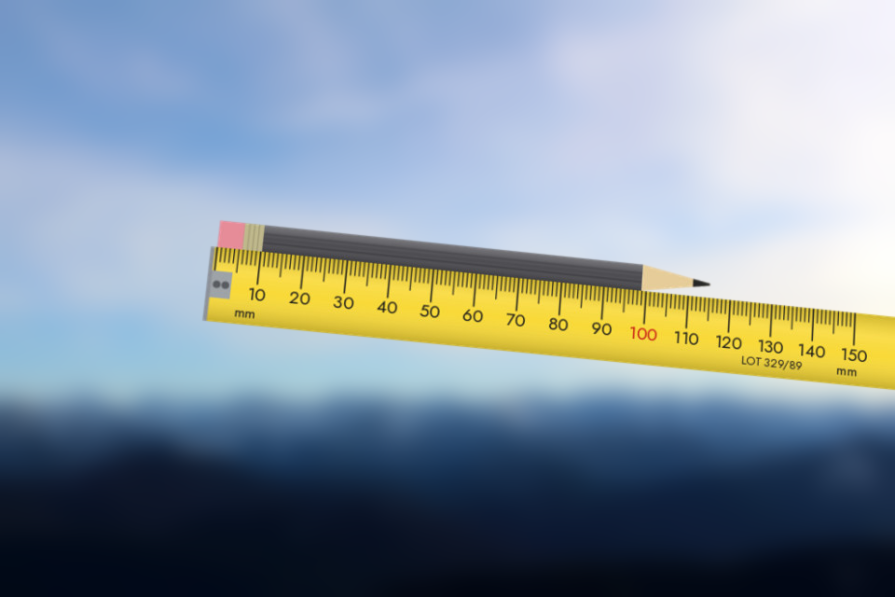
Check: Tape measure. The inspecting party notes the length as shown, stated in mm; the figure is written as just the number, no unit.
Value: 115
